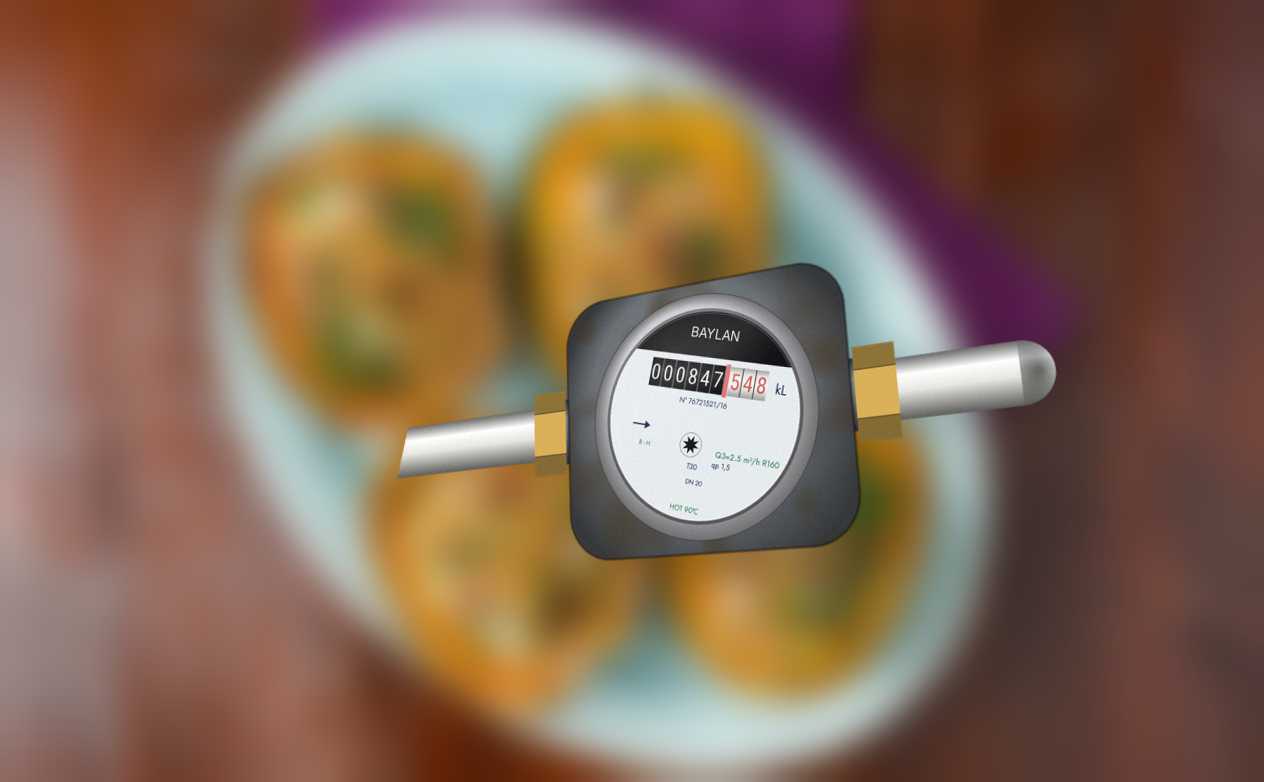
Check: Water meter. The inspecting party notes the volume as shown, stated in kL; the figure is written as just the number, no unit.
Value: 847.548
